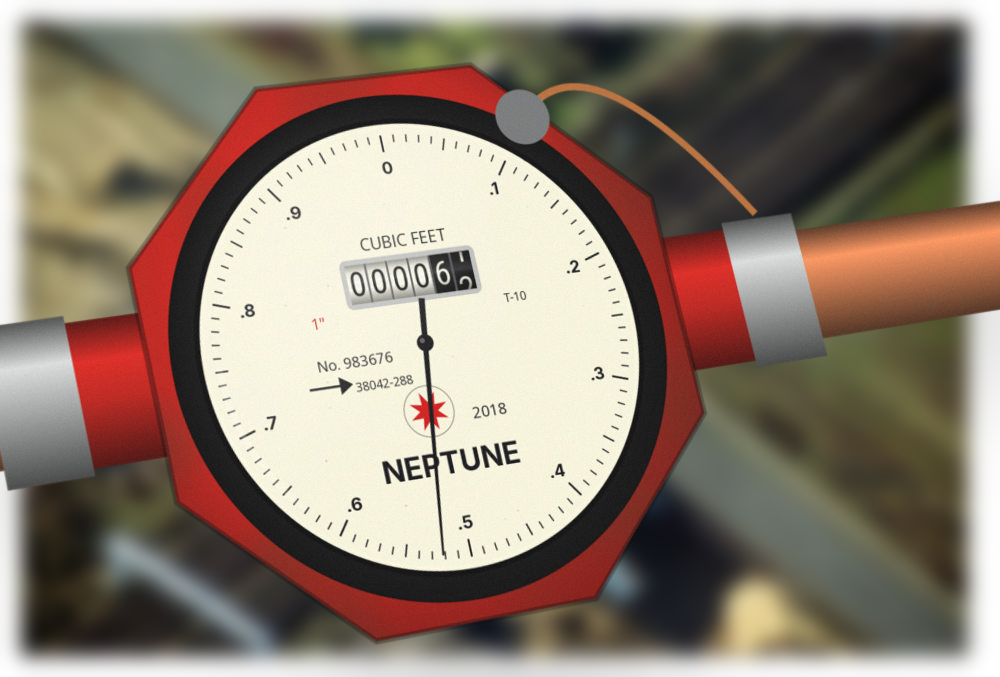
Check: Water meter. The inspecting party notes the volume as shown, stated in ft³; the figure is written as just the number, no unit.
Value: 61.52
